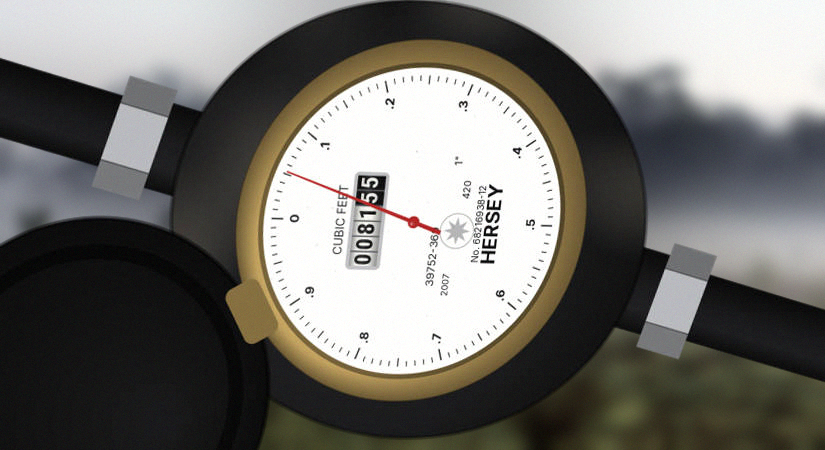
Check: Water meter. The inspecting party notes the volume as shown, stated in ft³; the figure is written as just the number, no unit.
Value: 8155.05
